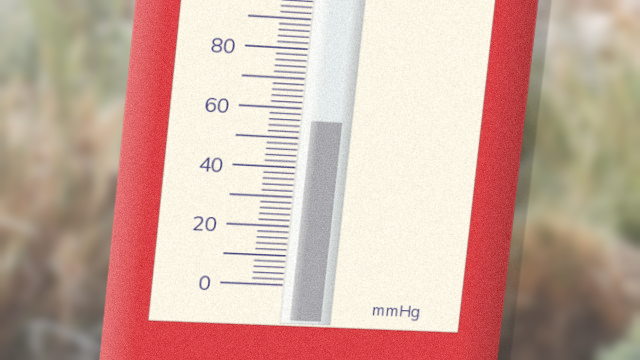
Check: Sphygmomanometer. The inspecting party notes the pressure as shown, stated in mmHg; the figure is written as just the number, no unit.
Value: 56
